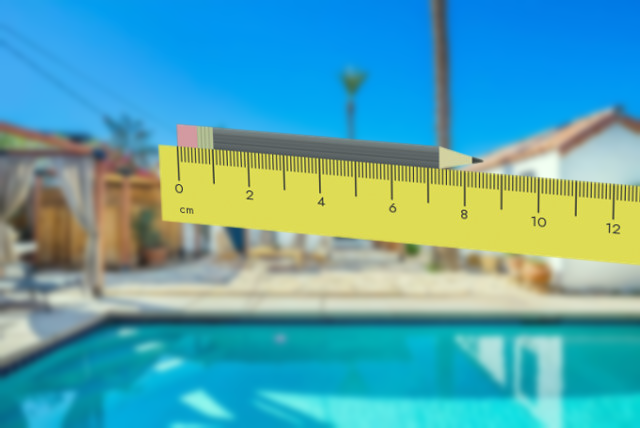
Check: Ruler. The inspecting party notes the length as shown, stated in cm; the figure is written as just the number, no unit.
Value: 8.5
